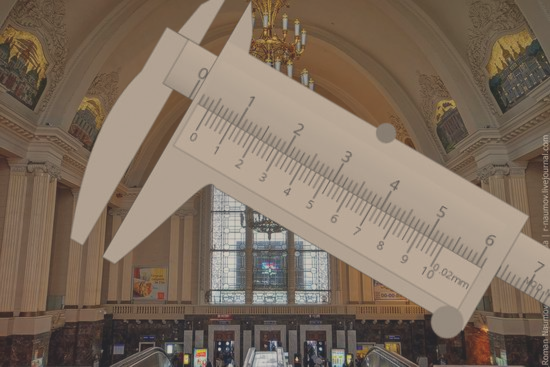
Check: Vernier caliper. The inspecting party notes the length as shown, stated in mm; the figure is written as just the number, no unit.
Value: 4.0
